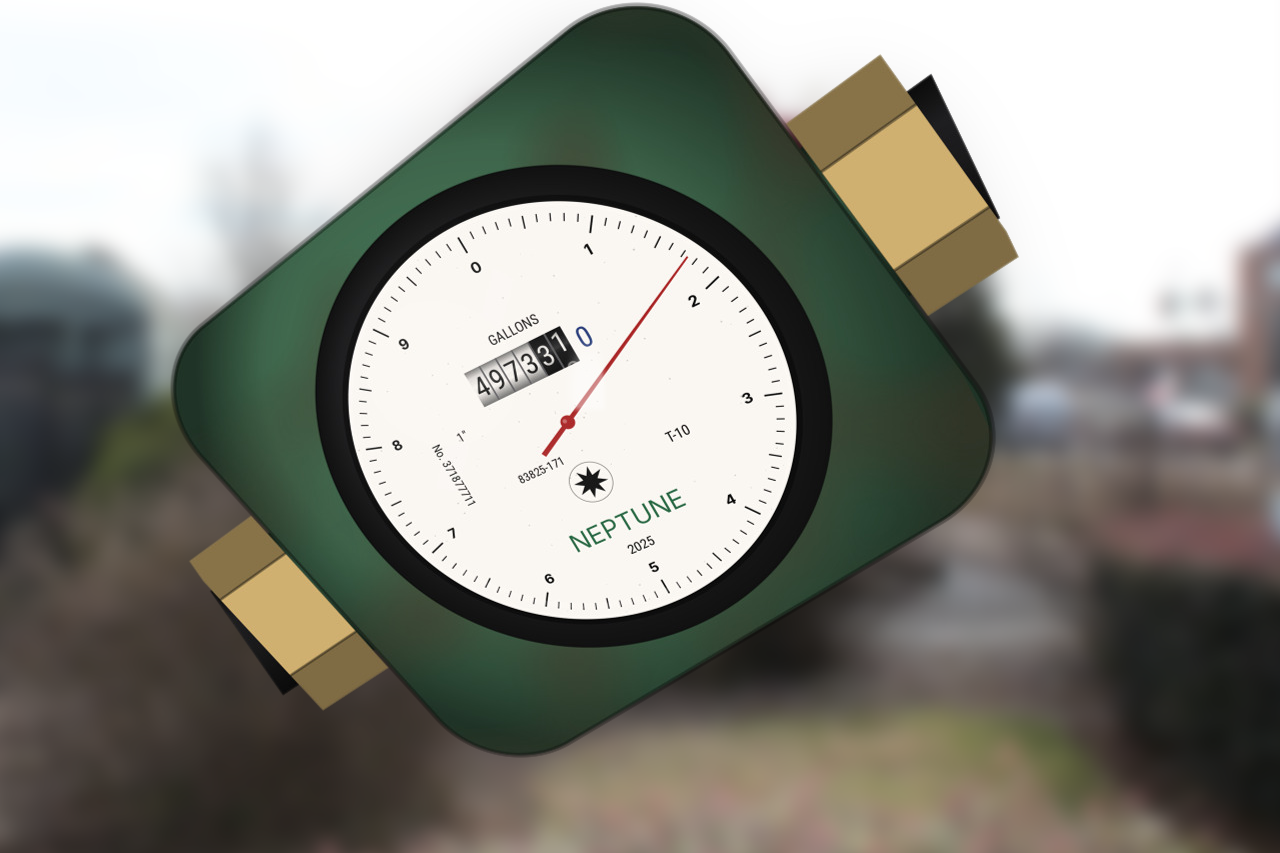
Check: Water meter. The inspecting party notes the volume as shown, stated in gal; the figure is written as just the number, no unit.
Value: 4973311.7
